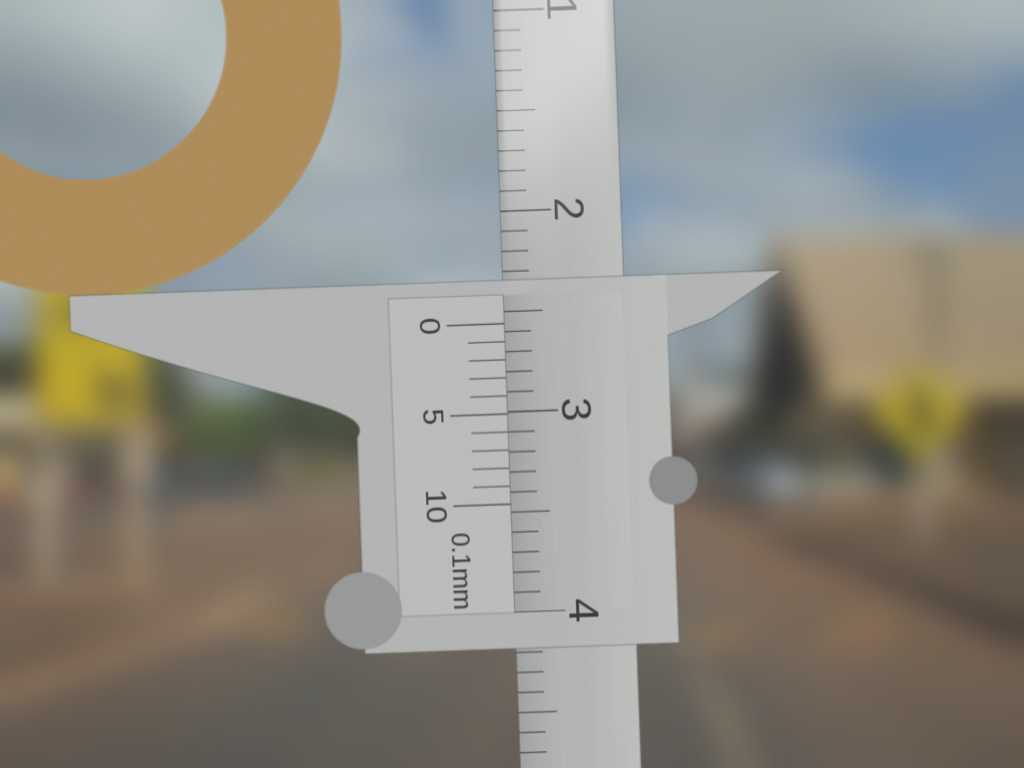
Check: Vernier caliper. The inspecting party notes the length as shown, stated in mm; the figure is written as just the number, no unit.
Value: 25.6
